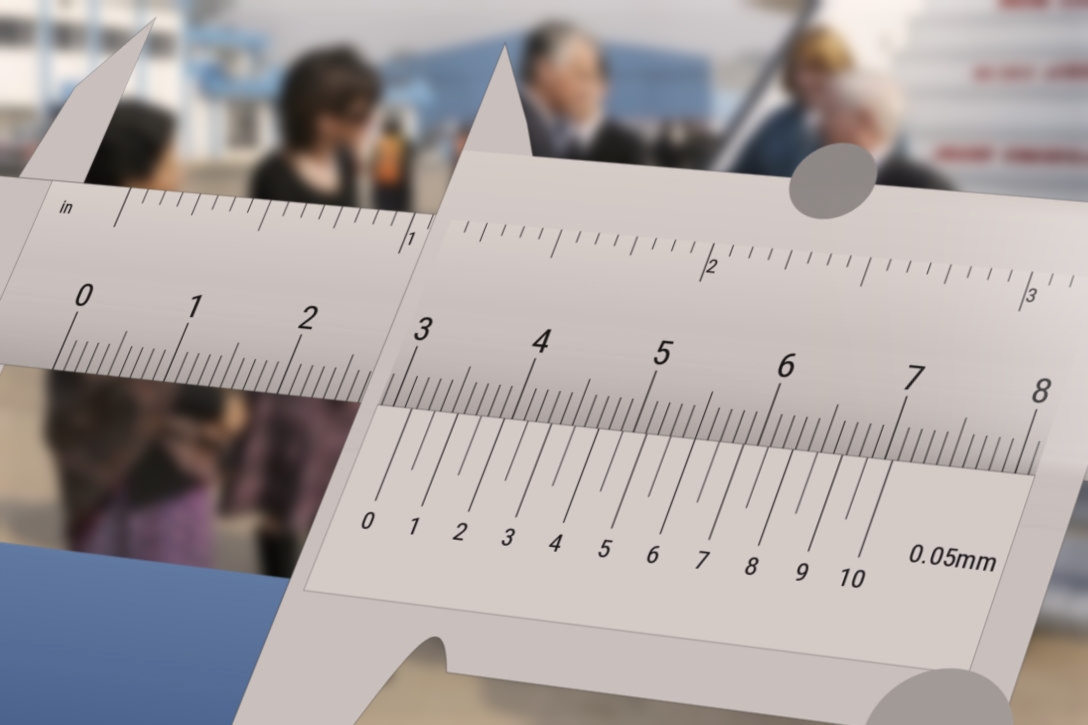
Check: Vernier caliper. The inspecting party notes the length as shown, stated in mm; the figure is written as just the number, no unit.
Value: 31.6
